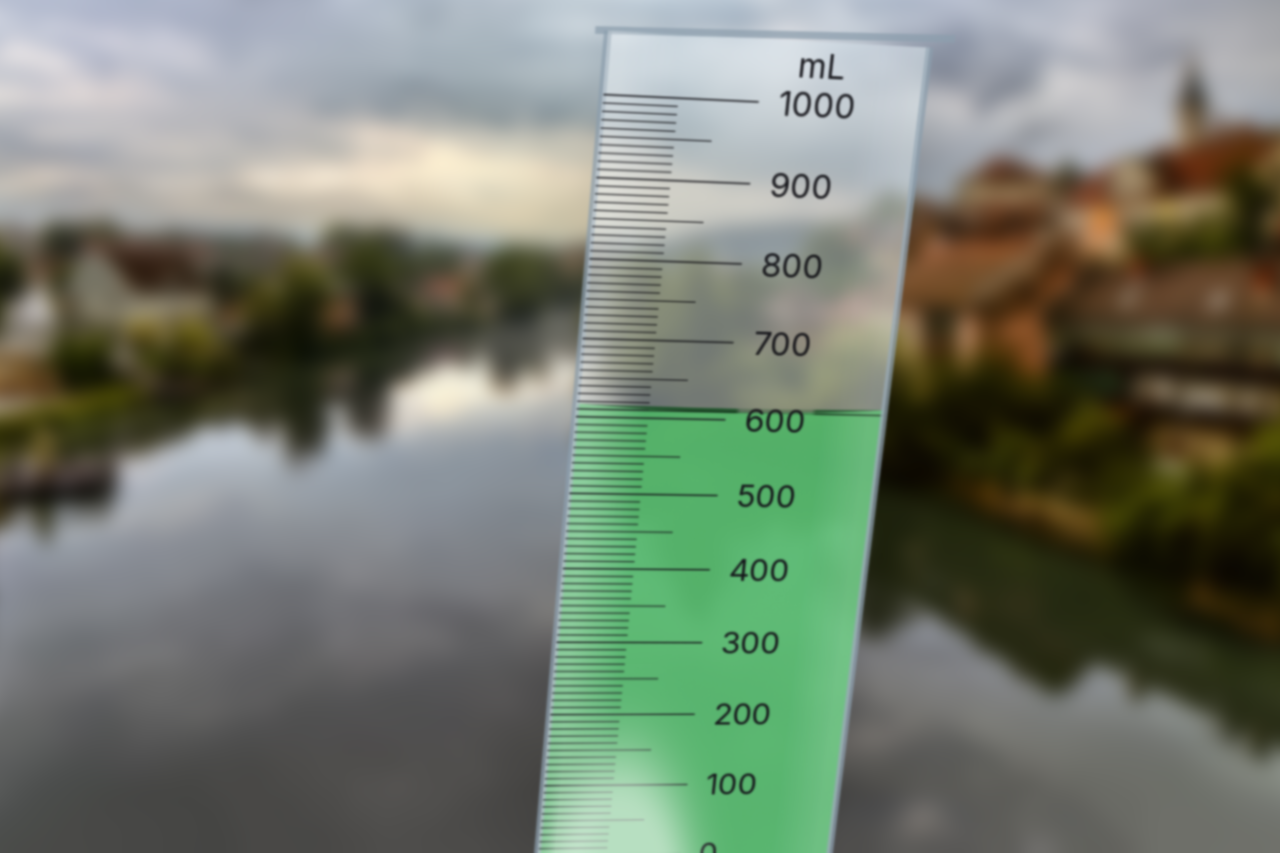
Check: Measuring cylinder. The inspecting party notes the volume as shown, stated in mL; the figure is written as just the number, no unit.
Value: 610
